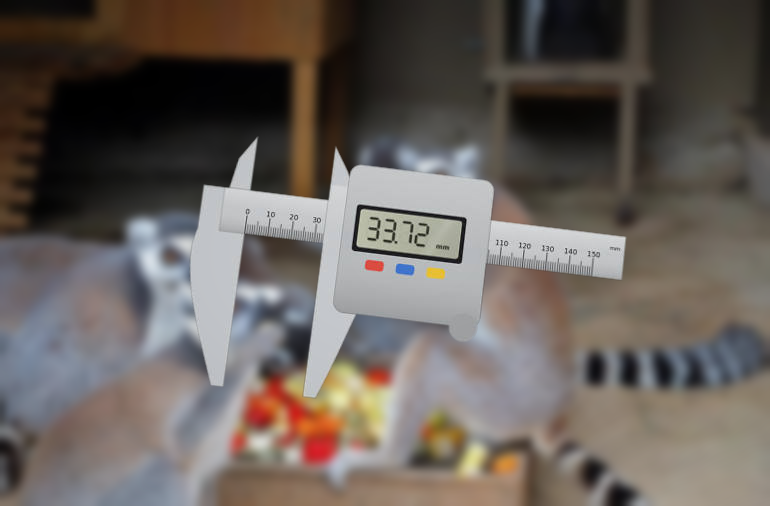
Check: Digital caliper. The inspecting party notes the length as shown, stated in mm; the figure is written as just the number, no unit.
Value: 33.72
